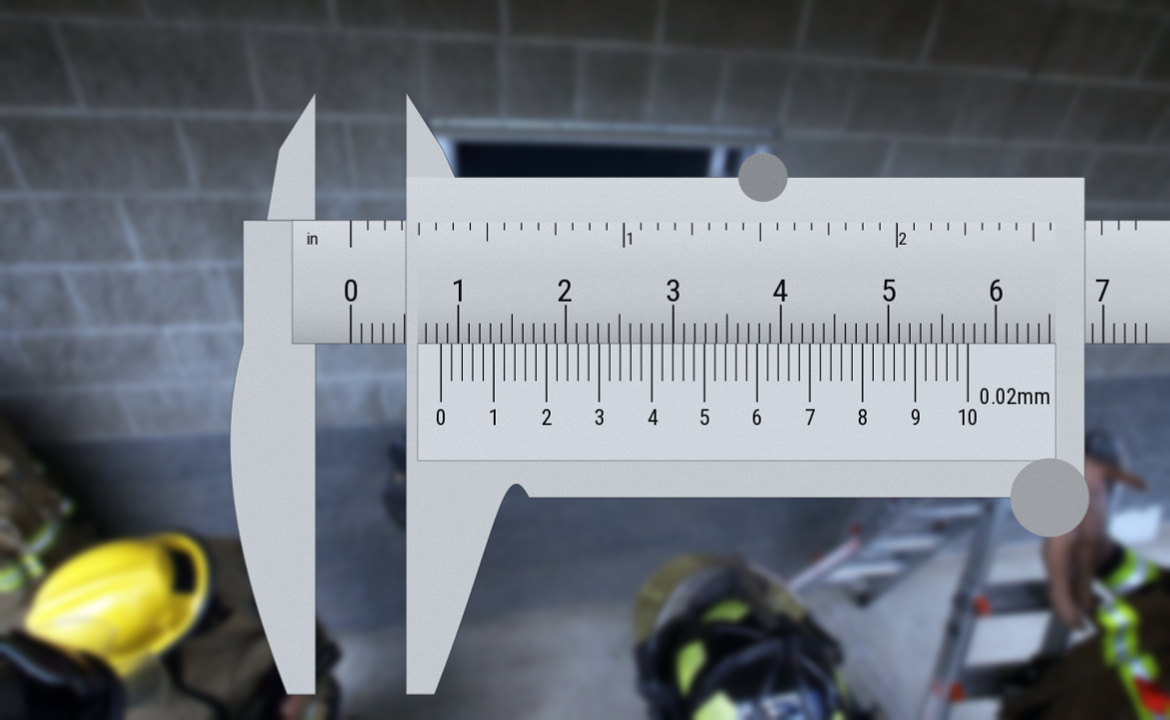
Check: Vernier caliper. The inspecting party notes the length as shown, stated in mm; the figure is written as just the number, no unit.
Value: 8.4
